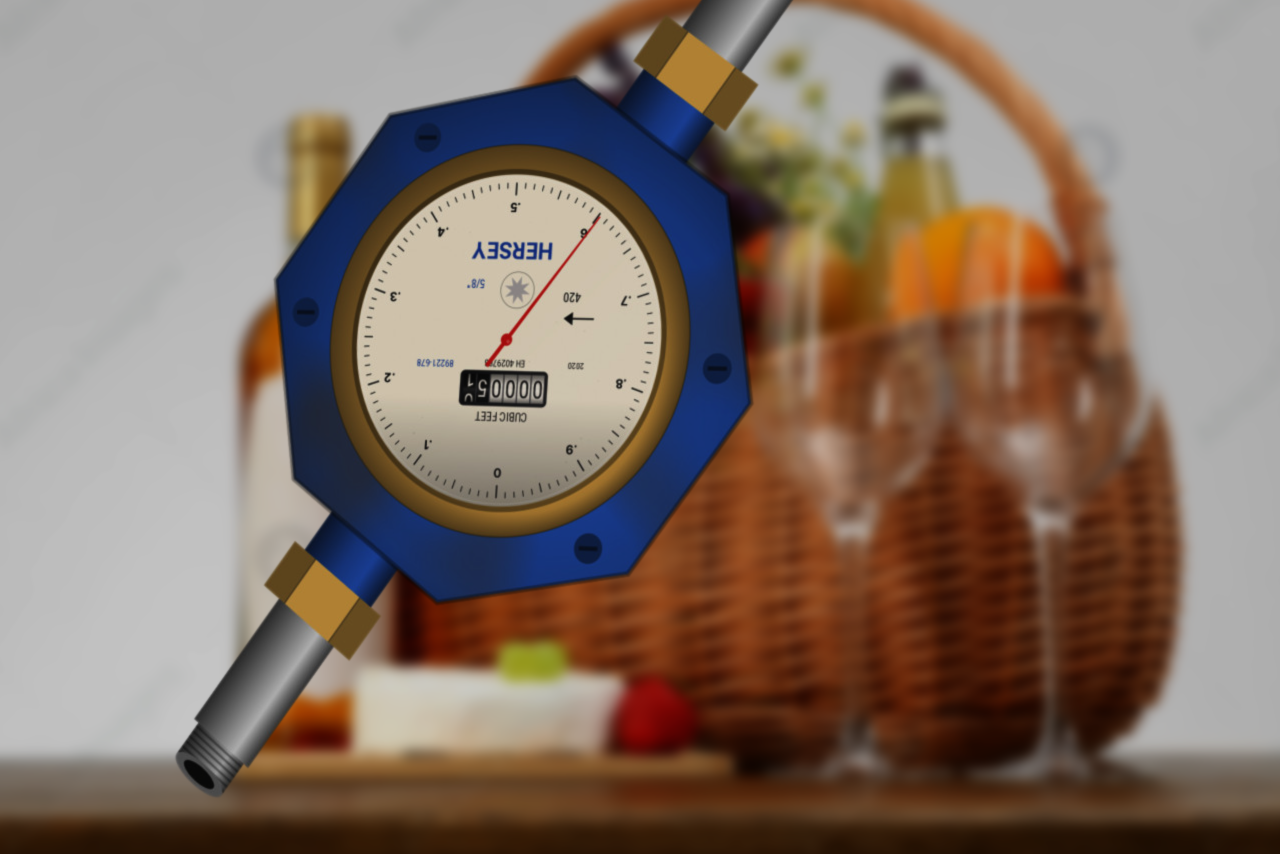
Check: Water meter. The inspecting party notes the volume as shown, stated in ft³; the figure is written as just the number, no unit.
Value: 50.60
